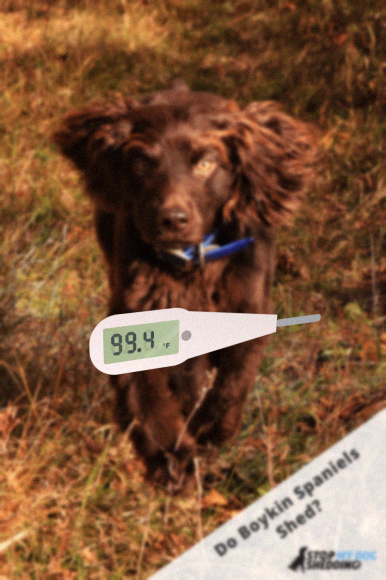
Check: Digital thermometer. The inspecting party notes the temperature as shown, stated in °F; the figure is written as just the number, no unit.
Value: 99.4
